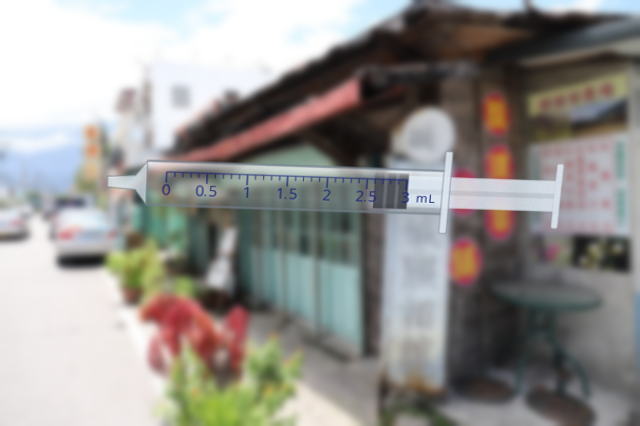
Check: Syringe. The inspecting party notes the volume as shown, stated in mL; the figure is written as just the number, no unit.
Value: 2.6
